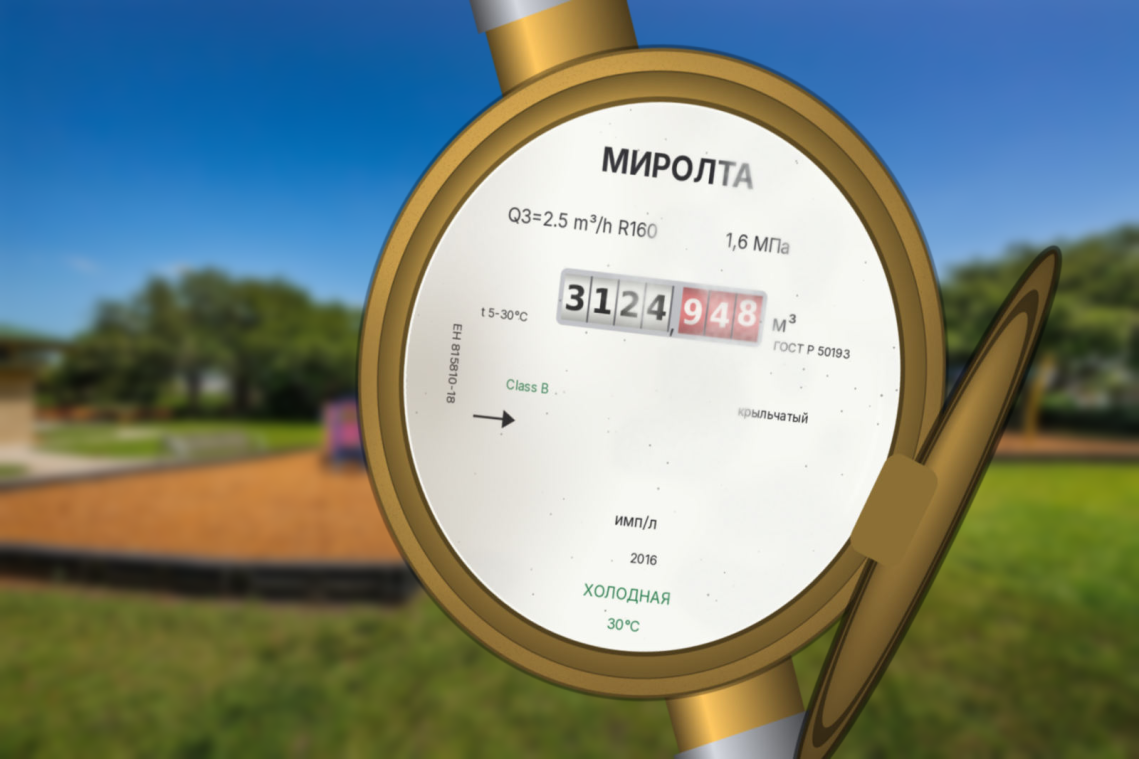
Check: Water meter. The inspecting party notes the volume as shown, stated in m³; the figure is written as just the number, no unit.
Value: 3124.948
